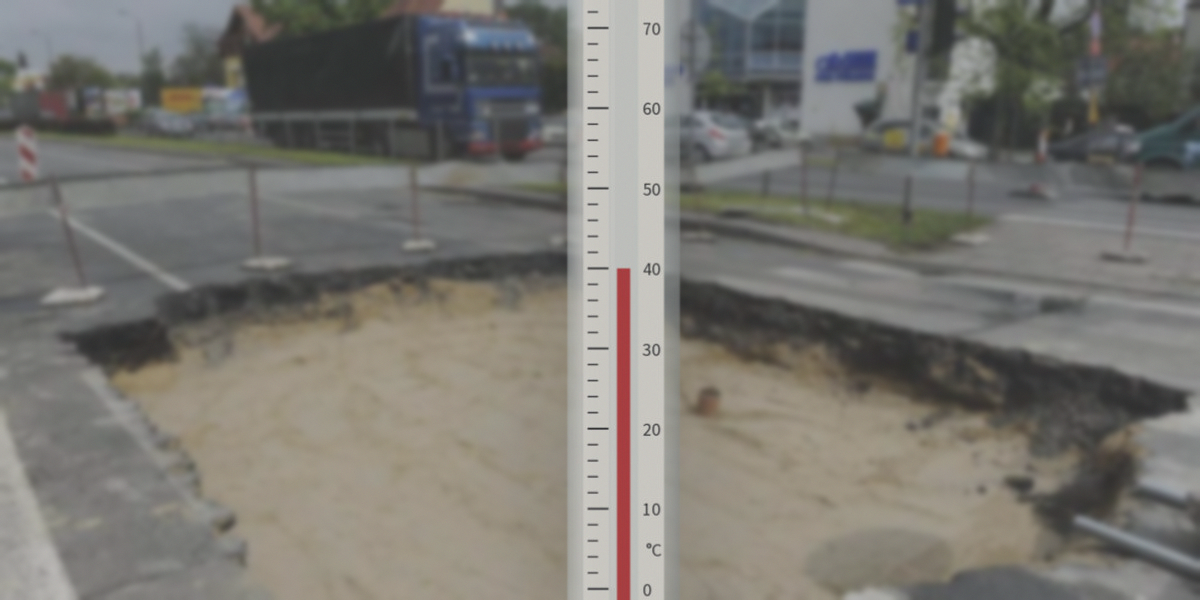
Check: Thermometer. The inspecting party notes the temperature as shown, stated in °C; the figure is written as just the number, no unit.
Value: 40
